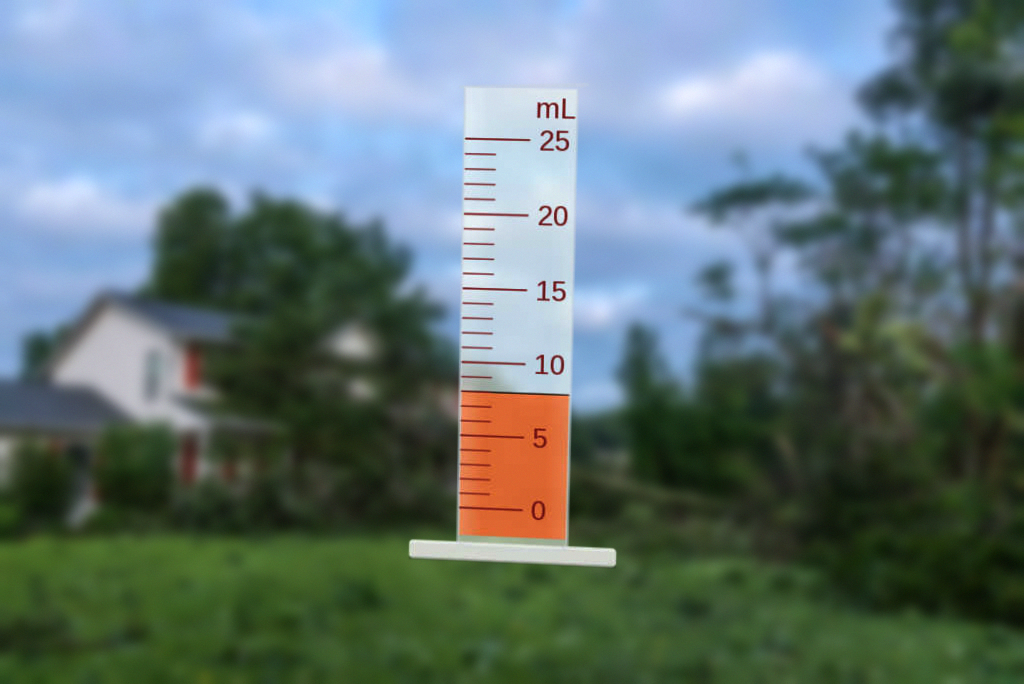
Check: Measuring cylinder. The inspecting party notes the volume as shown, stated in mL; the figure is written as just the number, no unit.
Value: 8
